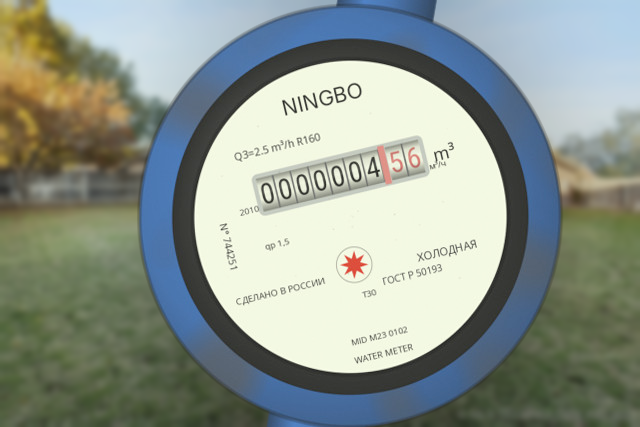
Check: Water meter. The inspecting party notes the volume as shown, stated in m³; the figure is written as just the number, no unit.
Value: 4.56
